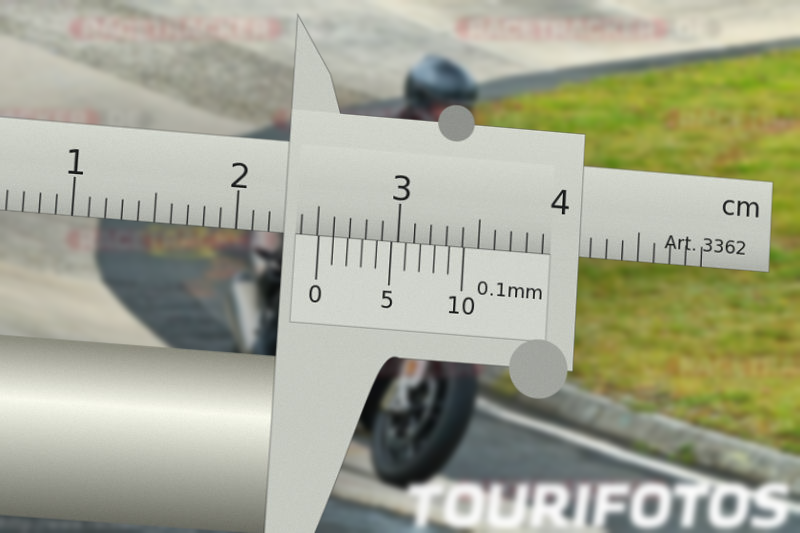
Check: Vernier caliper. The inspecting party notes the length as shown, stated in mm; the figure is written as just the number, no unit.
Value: 25.1
